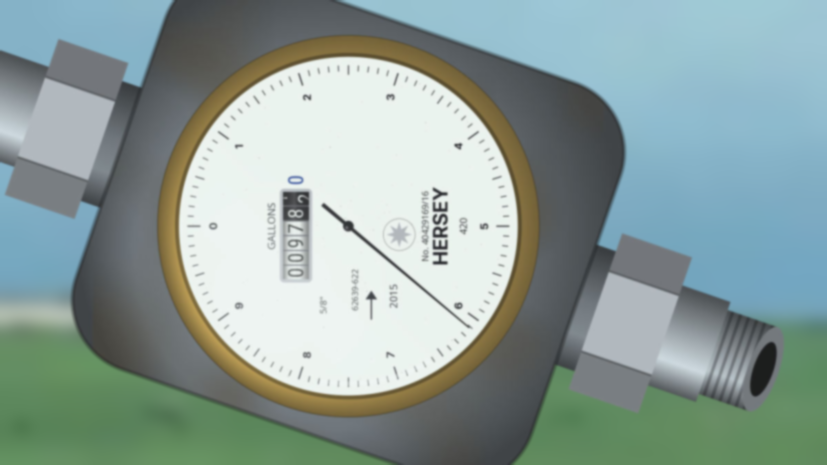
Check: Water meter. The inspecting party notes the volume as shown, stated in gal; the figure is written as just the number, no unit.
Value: 97816.1
